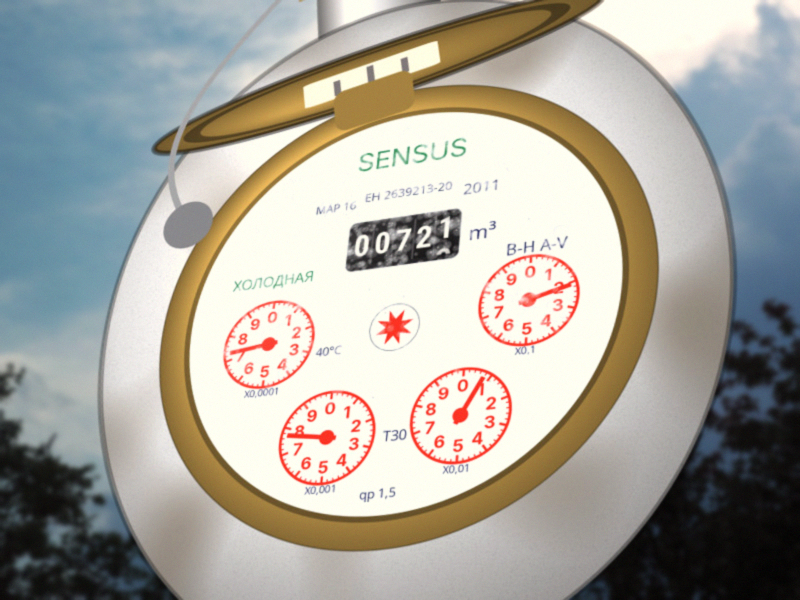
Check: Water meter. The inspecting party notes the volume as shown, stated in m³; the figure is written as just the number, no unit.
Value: 721.2077
